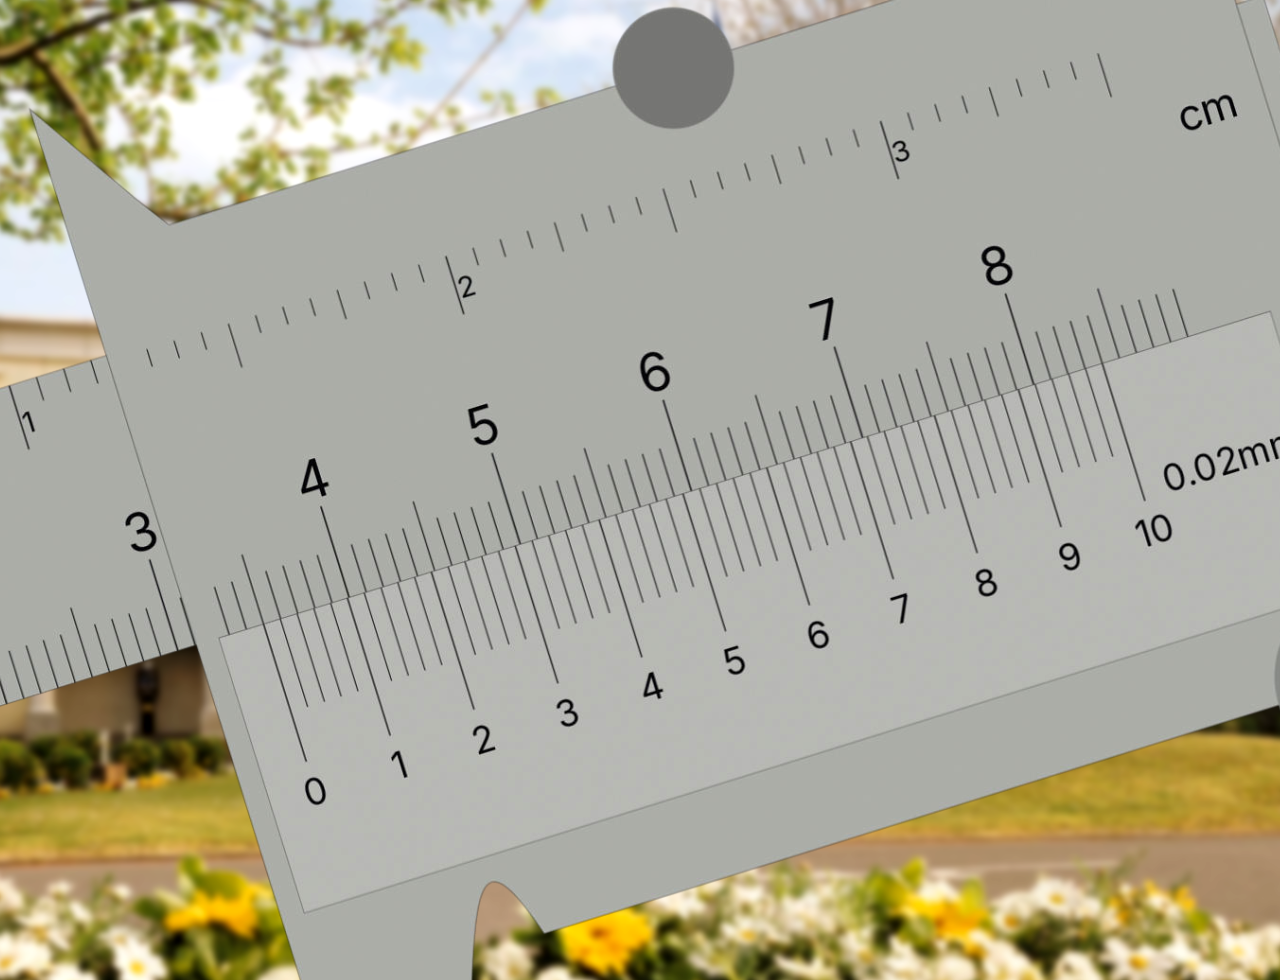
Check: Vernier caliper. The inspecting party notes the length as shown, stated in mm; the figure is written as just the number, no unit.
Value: 35.0
